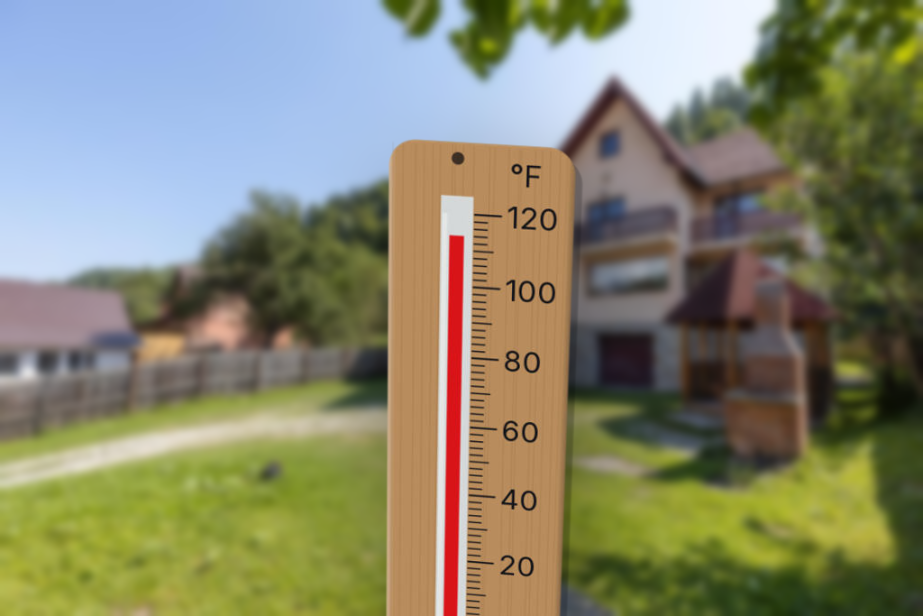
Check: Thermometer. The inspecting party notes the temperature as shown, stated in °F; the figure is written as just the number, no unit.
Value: 114
